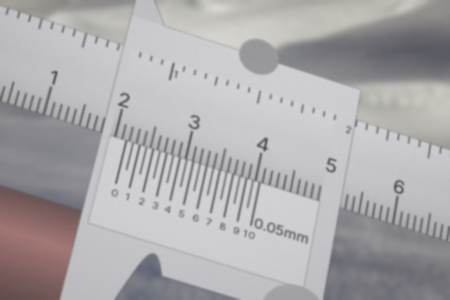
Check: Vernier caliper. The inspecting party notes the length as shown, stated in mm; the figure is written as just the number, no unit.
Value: 21.6
